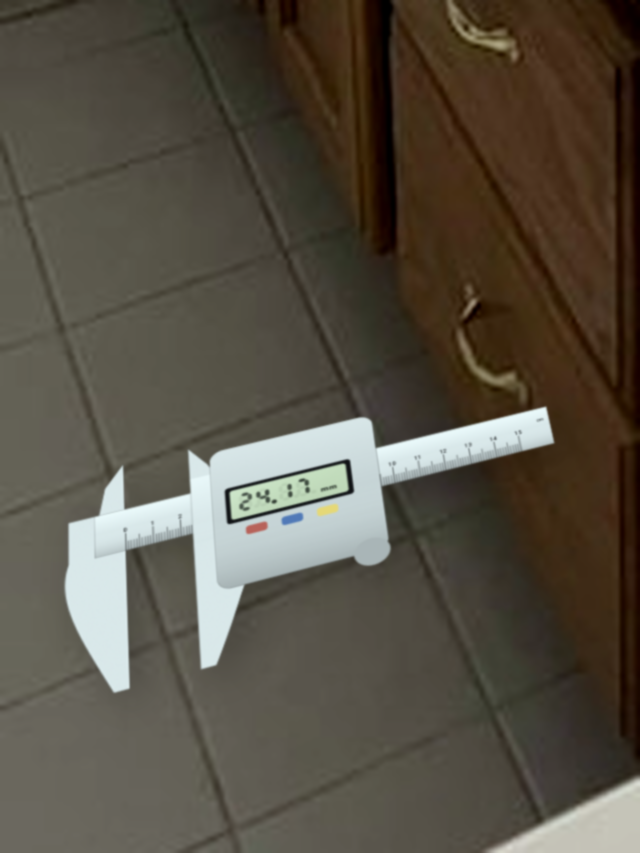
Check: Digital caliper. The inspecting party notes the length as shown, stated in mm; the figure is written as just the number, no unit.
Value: 24.17
